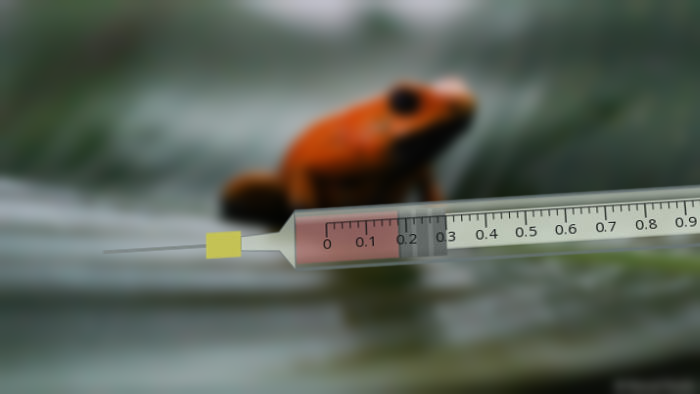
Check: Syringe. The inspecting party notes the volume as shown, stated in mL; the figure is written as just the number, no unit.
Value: 0.18
